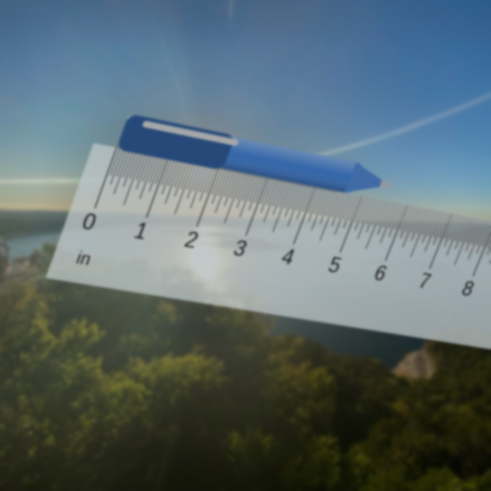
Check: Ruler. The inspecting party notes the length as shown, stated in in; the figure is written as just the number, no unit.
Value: 5.5
